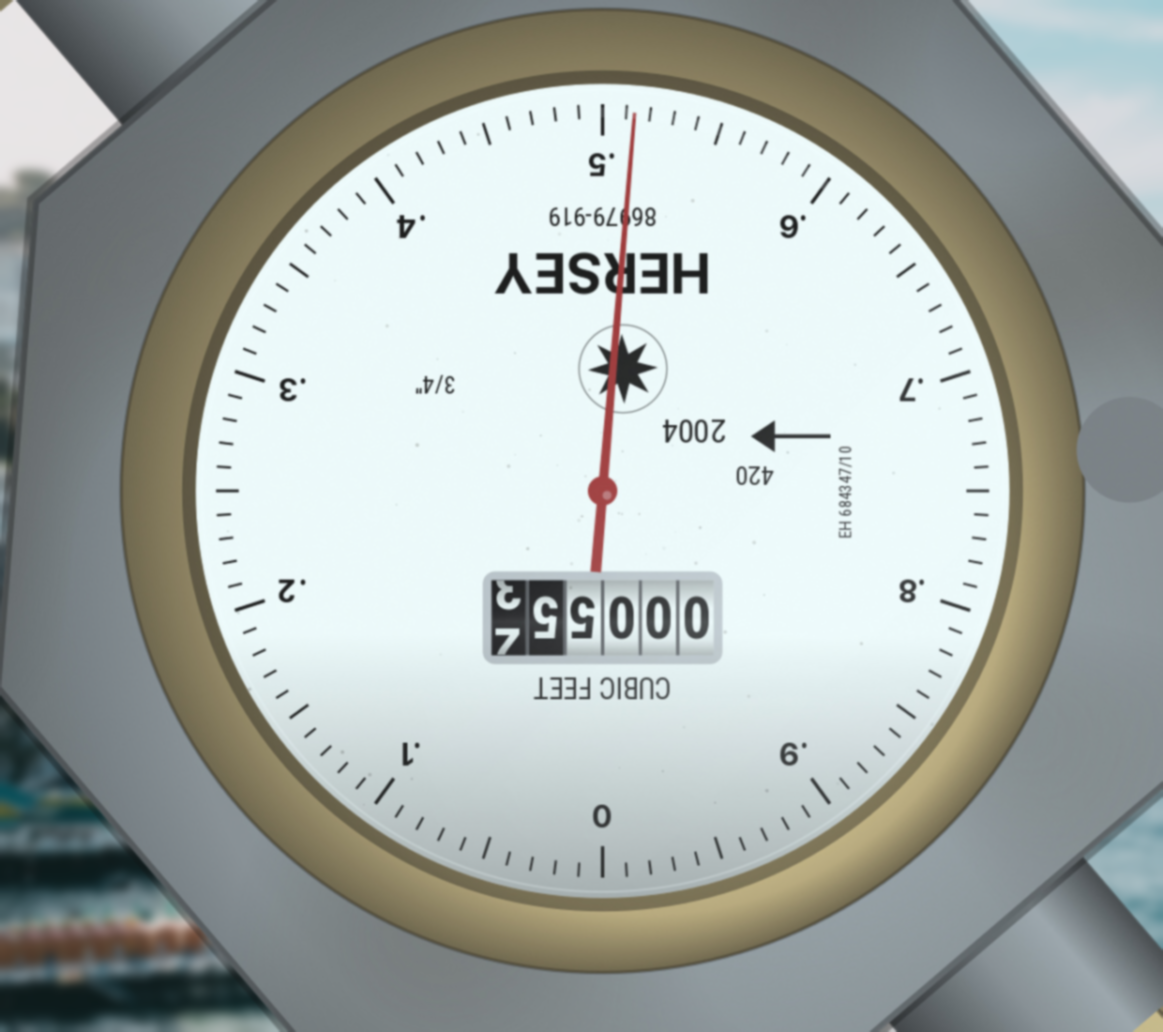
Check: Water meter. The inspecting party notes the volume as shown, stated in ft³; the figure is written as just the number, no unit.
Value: 552.51
